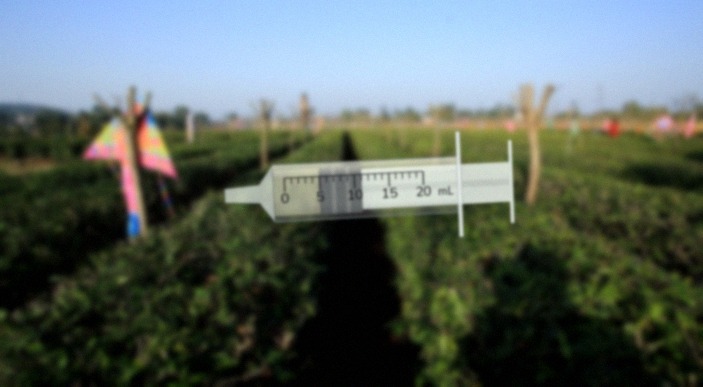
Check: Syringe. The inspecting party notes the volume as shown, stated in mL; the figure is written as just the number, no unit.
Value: 5
